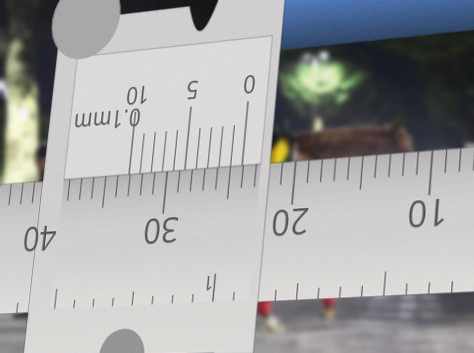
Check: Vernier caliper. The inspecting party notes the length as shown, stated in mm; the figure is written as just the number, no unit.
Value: 24.1
